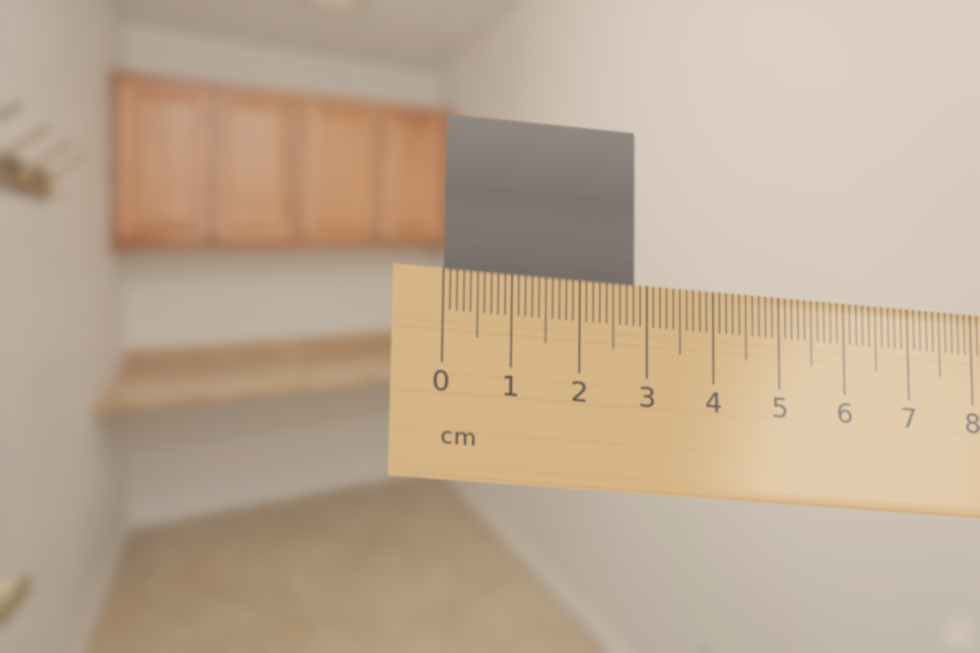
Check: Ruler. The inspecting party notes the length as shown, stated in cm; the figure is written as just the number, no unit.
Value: 2.8
